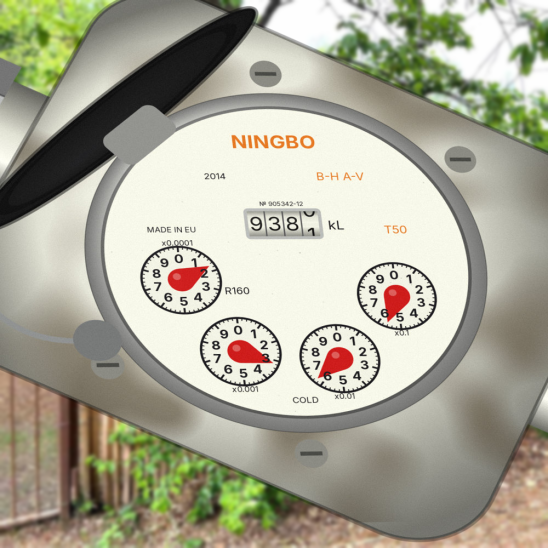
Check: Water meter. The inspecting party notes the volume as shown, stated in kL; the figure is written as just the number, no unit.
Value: 9380.5631
